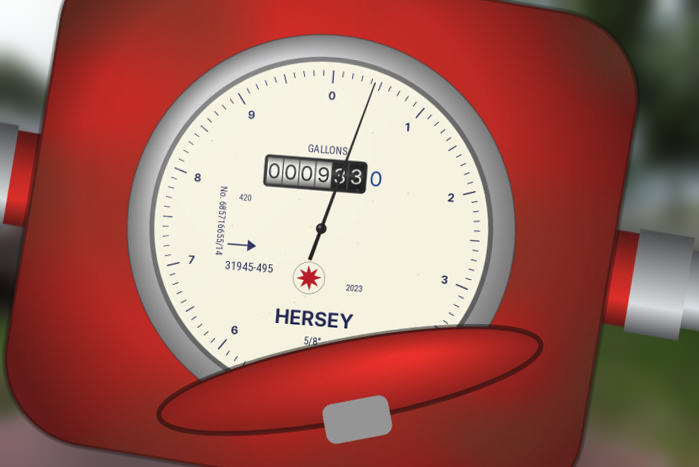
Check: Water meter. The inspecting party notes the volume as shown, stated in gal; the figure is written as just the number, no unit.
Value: 9330.4
